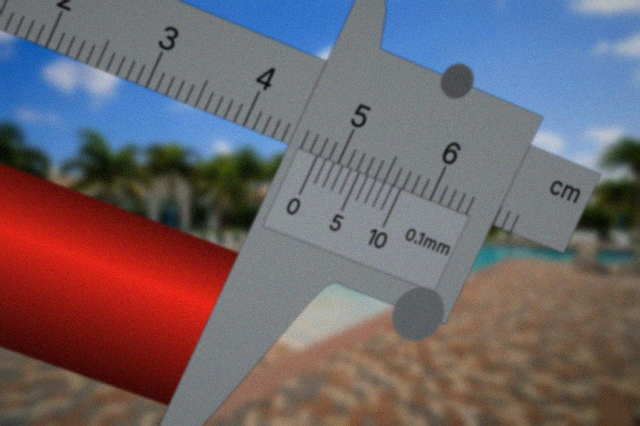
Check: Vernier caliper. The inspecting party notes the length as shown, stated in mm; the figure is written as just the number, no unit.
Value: 47.8
